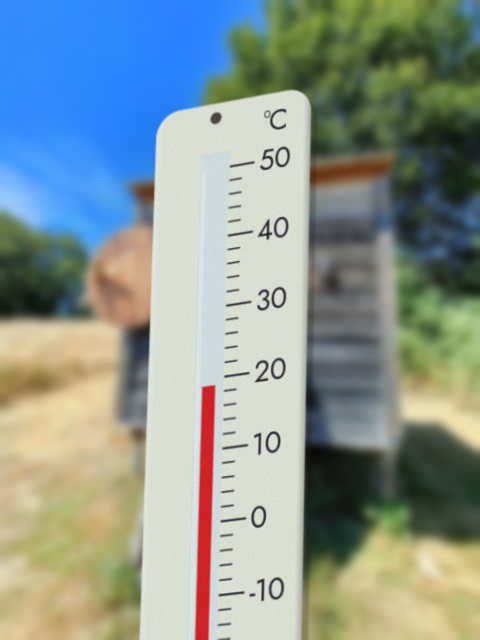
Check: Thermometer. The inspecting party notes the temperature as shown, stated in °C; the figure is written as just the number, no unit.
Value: 19
